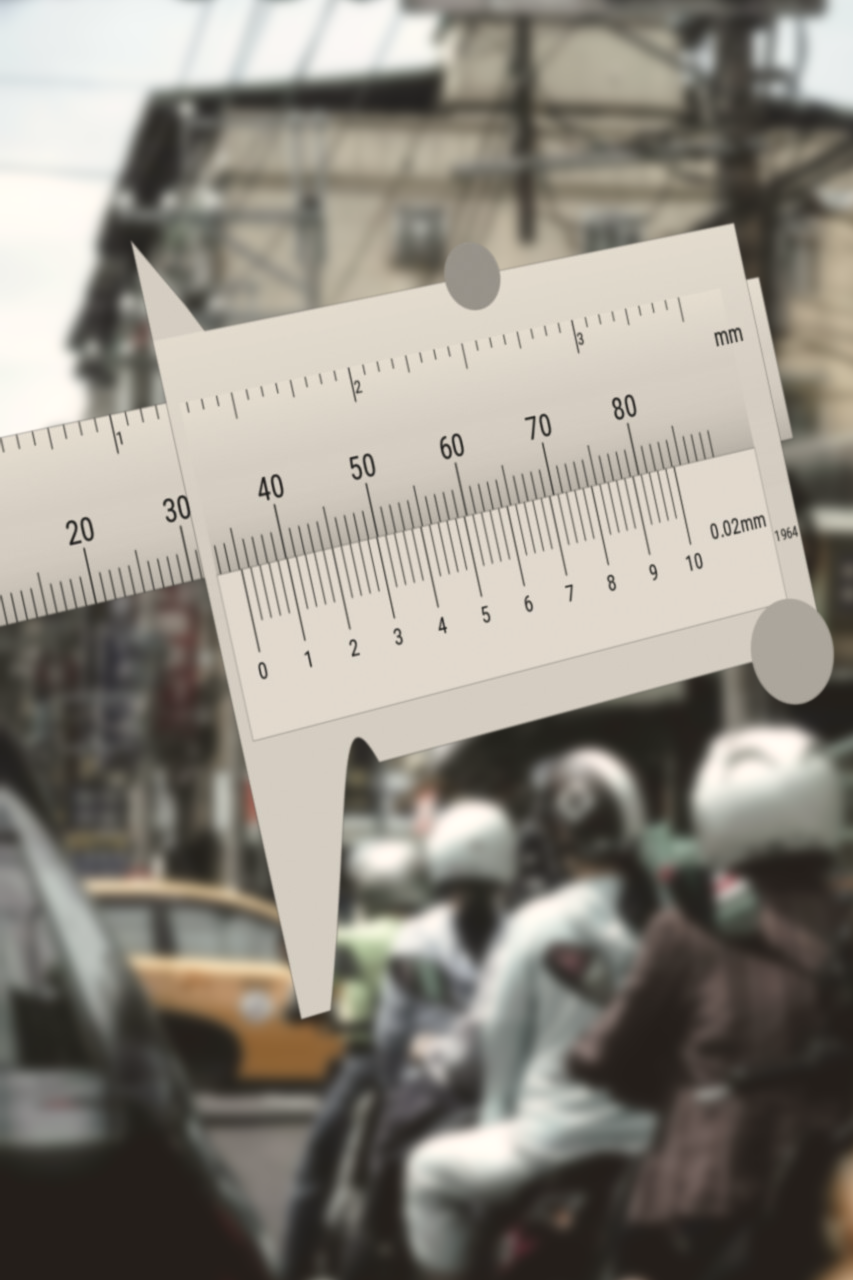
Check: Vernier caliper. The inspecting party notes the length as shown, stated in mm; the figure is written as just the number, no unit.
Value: 35.2
